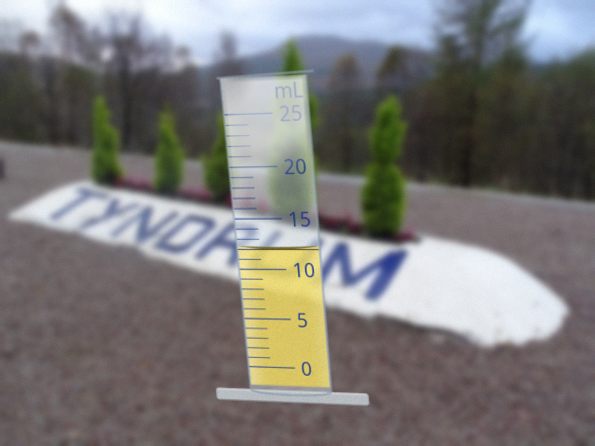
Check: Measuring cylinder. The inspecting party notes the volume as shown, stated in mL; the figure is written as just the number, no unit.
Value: 12
